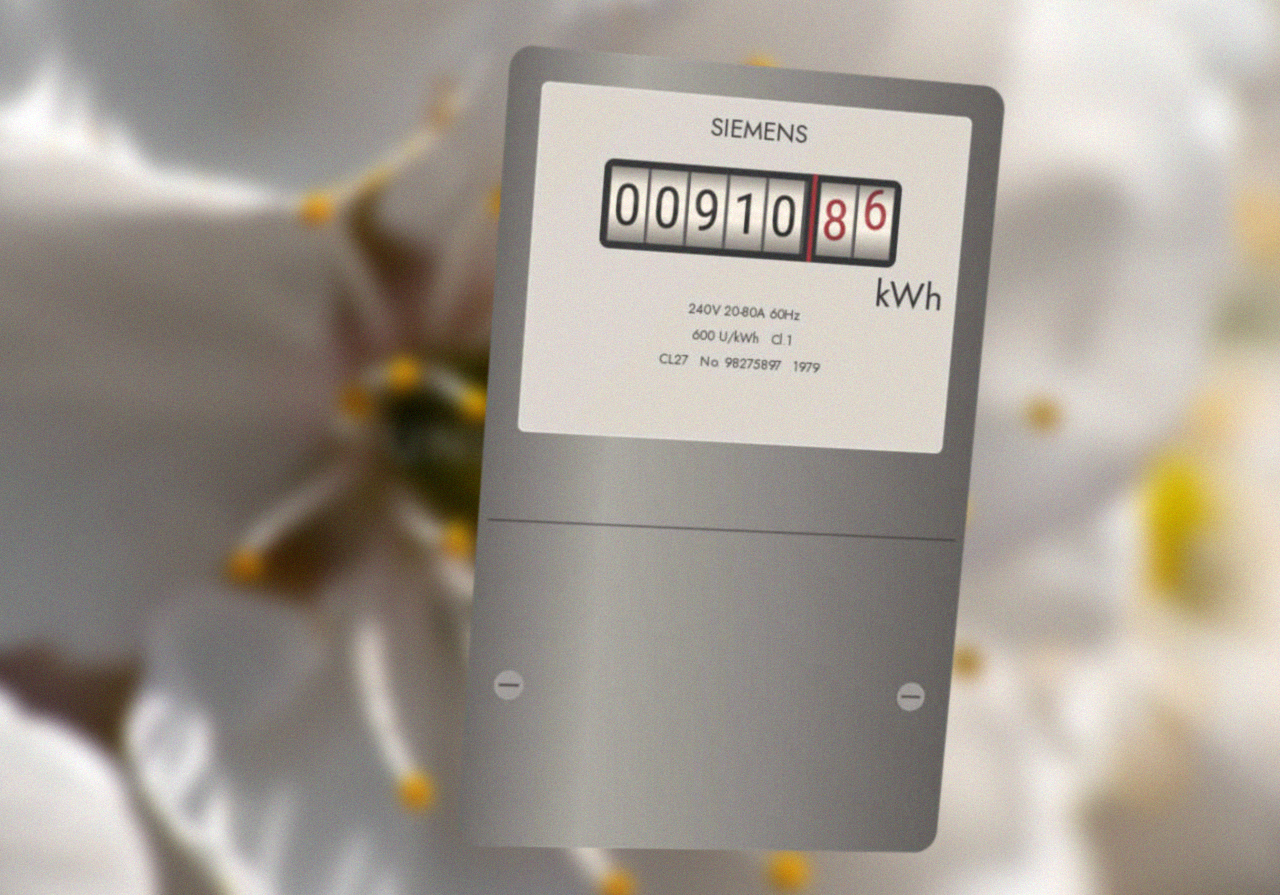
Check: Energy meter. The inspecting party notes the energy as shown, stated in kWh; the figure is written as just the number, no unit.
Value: 910.86
